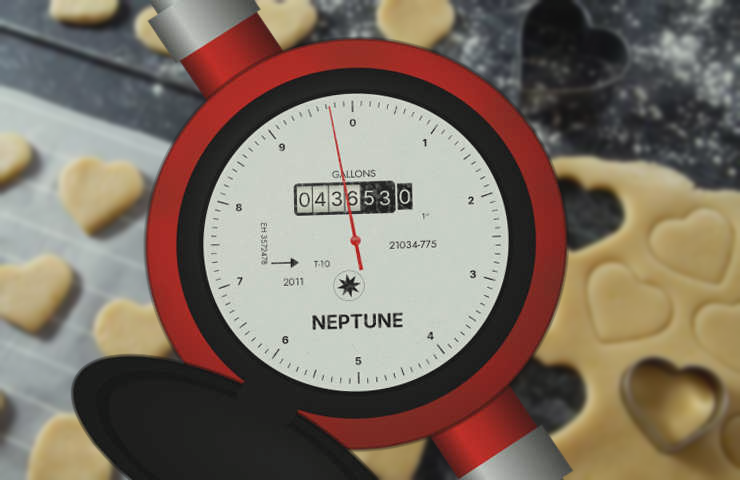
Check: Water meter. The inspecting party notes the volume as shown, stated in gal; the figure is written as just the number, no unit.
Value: 436529.7
